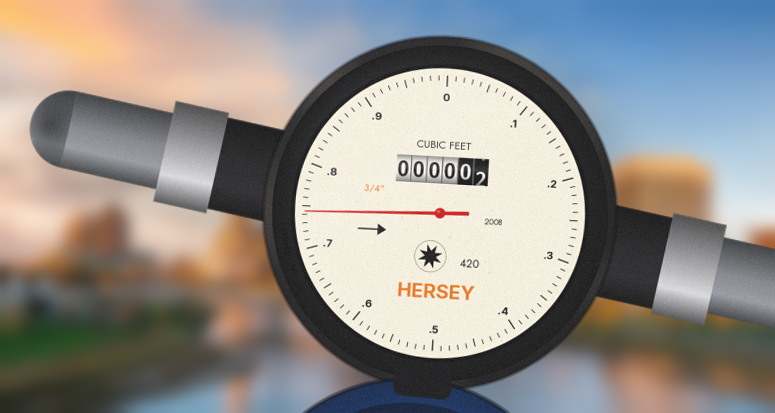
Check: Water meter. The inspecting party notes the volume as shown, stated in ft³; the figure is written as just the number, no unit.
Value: 1.74
